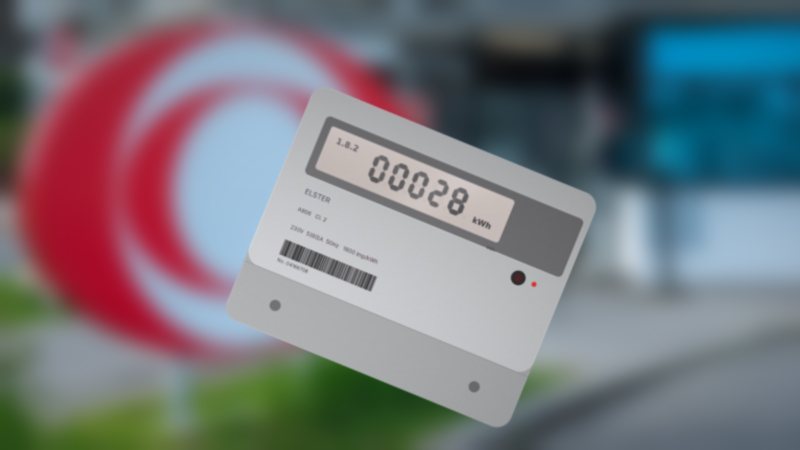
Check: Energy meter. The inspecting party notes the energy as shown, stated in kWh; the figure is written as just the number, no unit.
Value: 28
